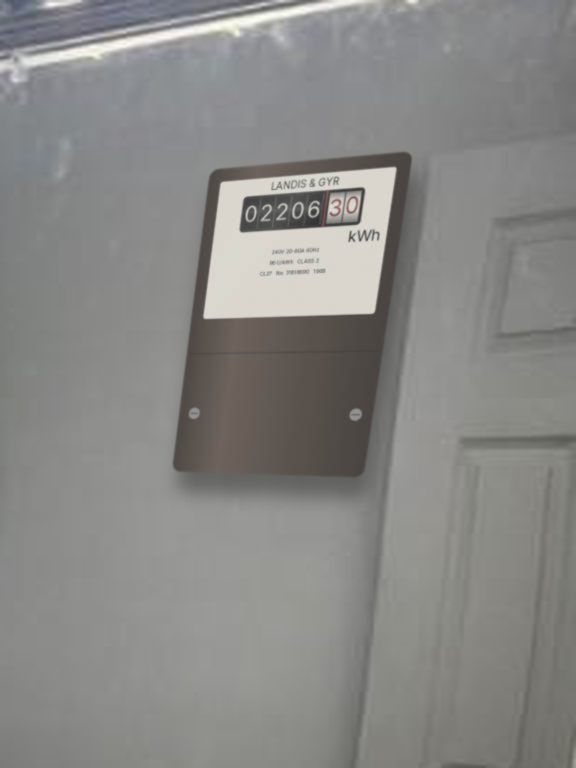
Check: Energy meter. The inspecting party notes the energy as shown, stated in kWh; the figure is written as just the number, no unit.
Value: 2206.30
